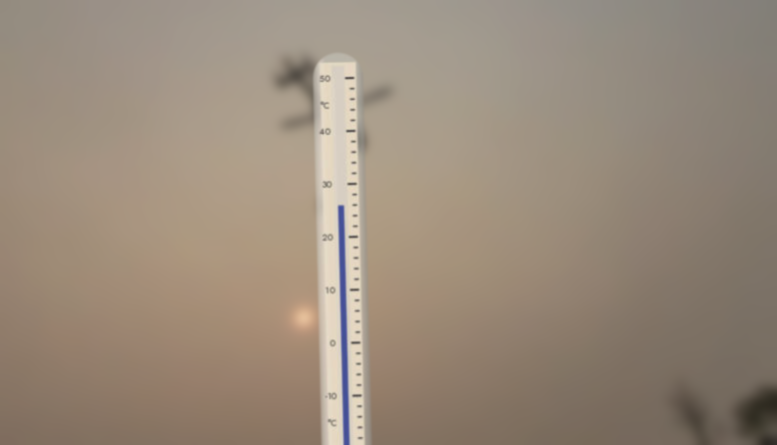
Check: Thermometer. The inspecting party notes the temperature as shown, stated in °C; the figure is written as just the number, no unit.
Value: 26
